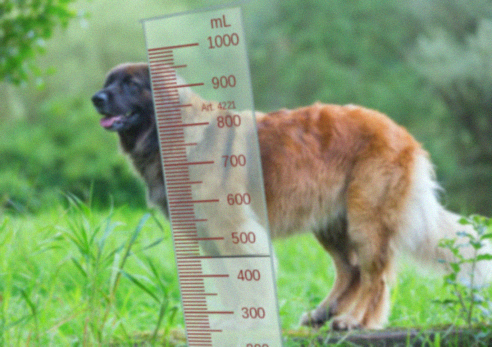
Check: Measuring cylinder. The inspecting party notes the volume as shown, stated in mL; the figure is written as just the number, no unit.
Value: 450
